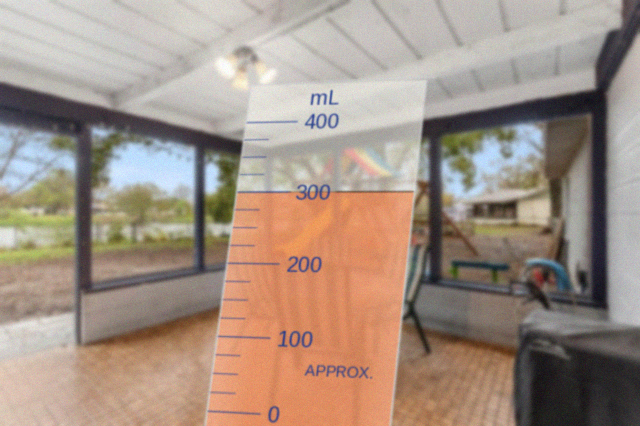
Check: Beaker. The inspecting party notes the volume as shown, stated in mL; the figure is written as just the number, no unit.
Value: 300
